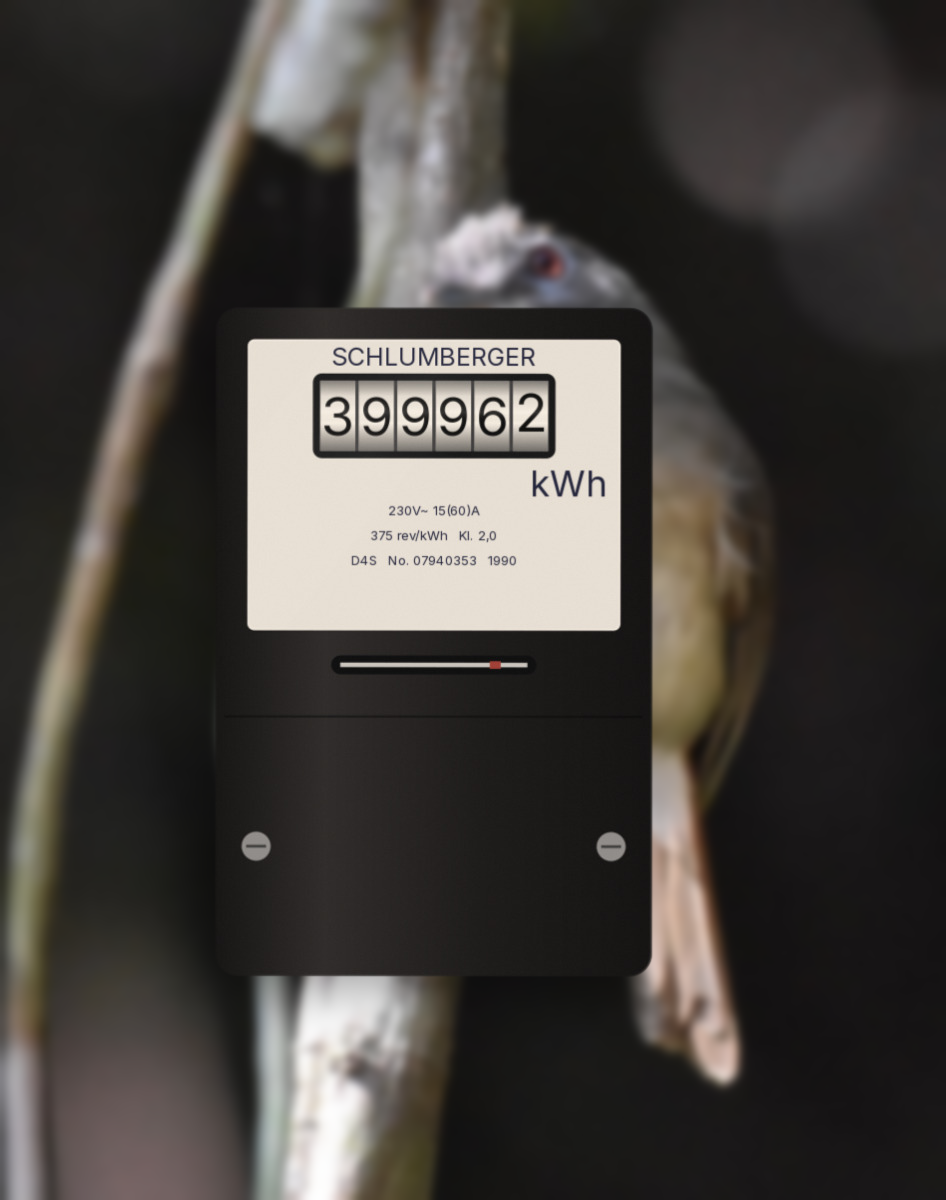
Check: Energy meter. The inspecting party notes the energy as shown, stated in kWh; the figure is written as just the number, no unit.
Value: 399962
